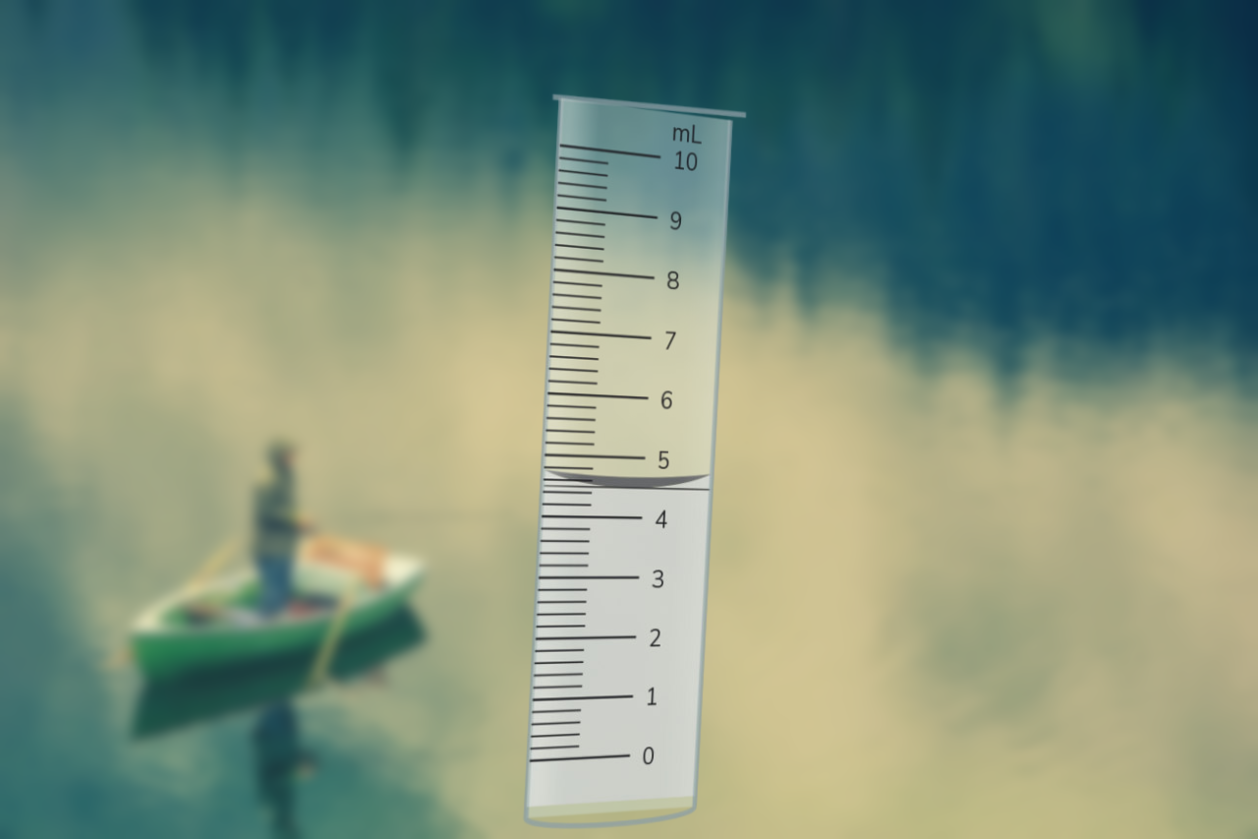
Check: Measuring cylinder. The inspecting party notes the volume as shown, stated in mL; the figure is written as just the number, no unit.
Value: 4.5
